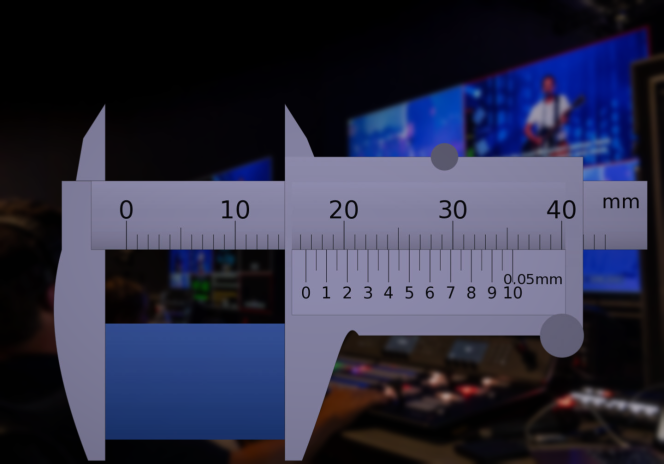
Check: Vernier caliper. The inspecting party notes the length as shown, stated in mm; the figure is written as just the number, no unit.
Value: 16.5
